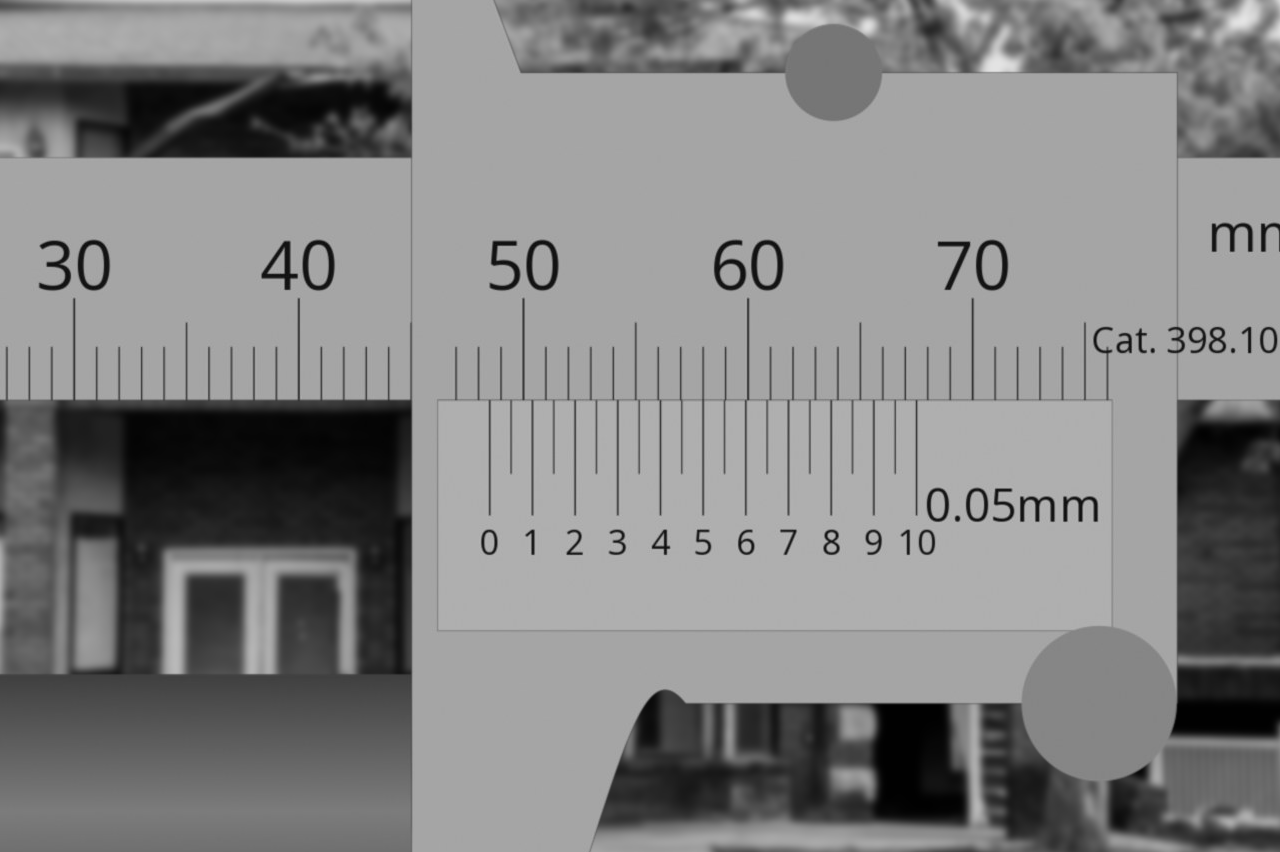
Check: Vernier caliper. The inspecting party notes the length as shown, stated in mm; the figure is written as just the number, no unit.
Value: 48.5
